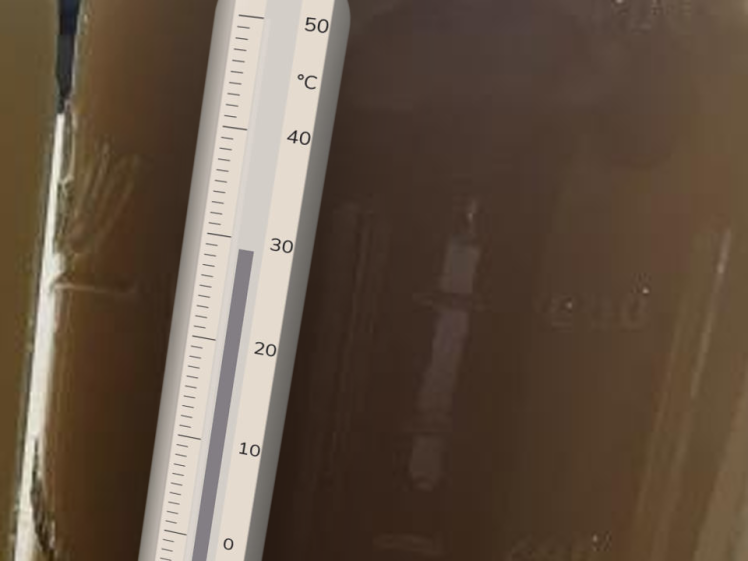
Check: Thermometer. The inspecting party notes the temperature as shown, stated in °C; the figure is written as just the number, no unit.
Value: 29
